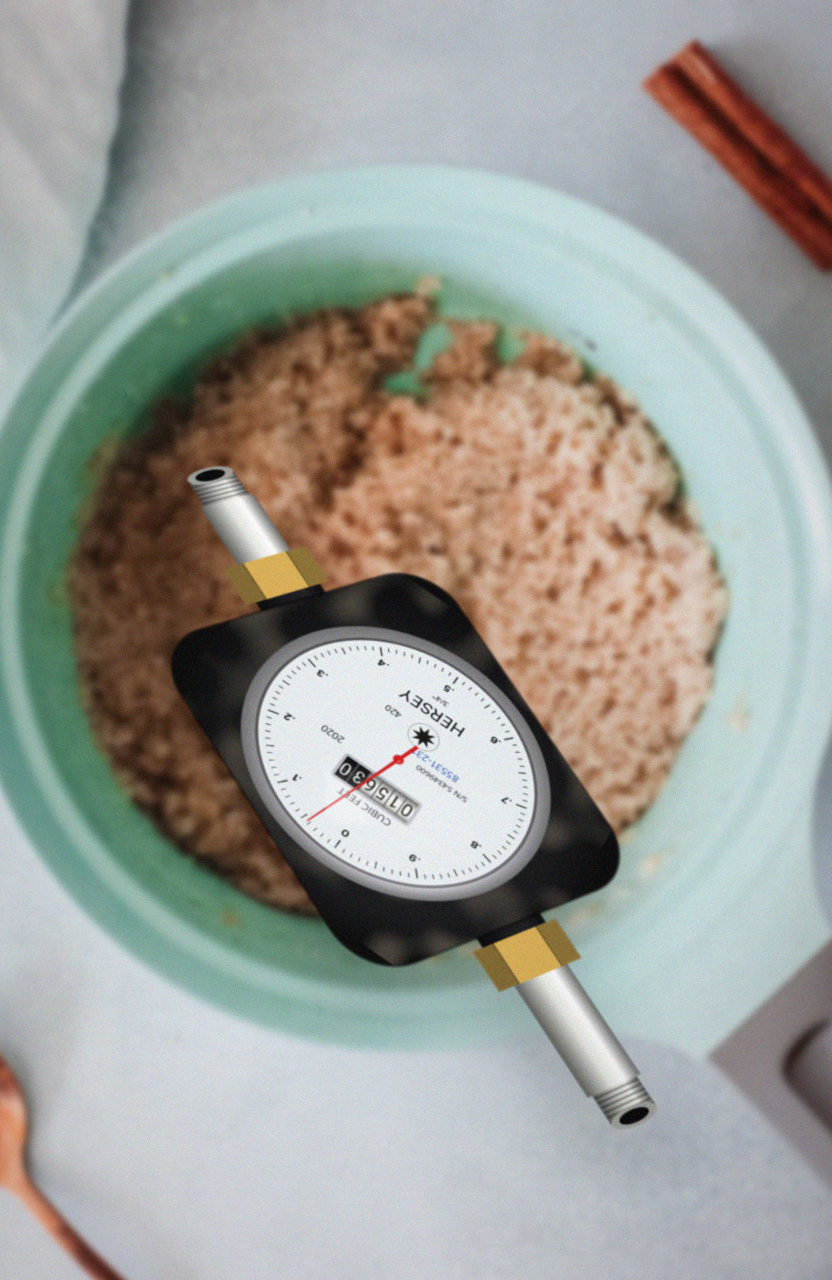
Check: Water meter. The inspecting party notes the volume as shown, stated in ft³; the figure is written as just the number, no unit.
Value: 15630.04
